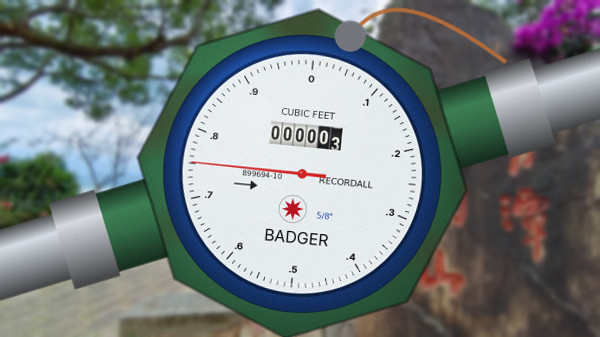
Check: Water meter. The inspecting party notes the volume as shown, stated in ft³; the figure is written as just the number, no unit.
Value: 2.75
